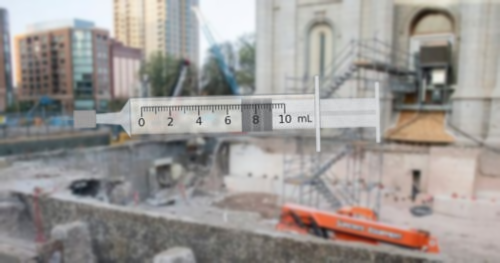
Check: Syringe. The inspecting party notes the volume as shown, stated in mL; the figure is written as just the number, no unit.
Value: 7
